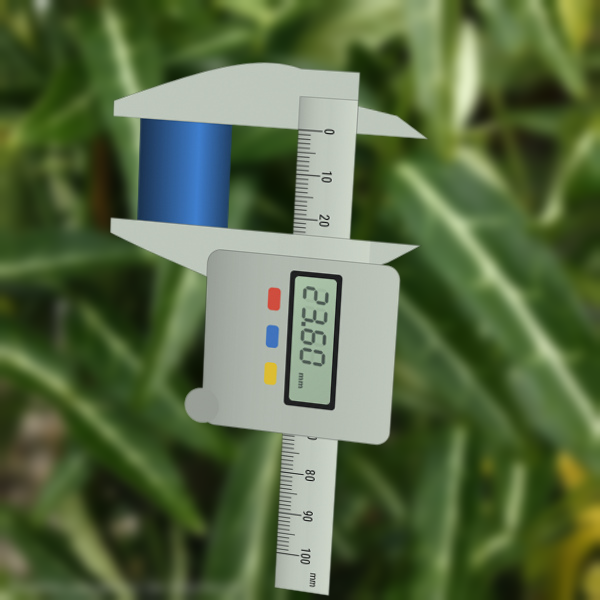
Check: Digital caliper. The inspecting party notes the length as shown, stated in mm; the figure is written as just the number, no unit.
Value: 23.60
